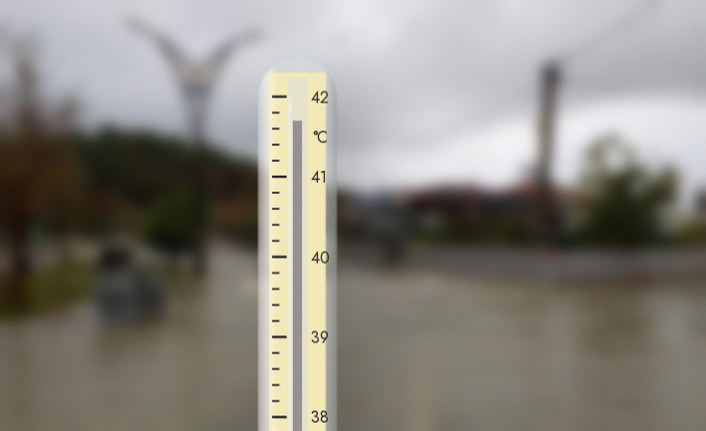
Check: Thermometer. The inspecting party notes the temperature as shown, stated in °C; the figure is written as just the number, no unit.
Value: 41.7
